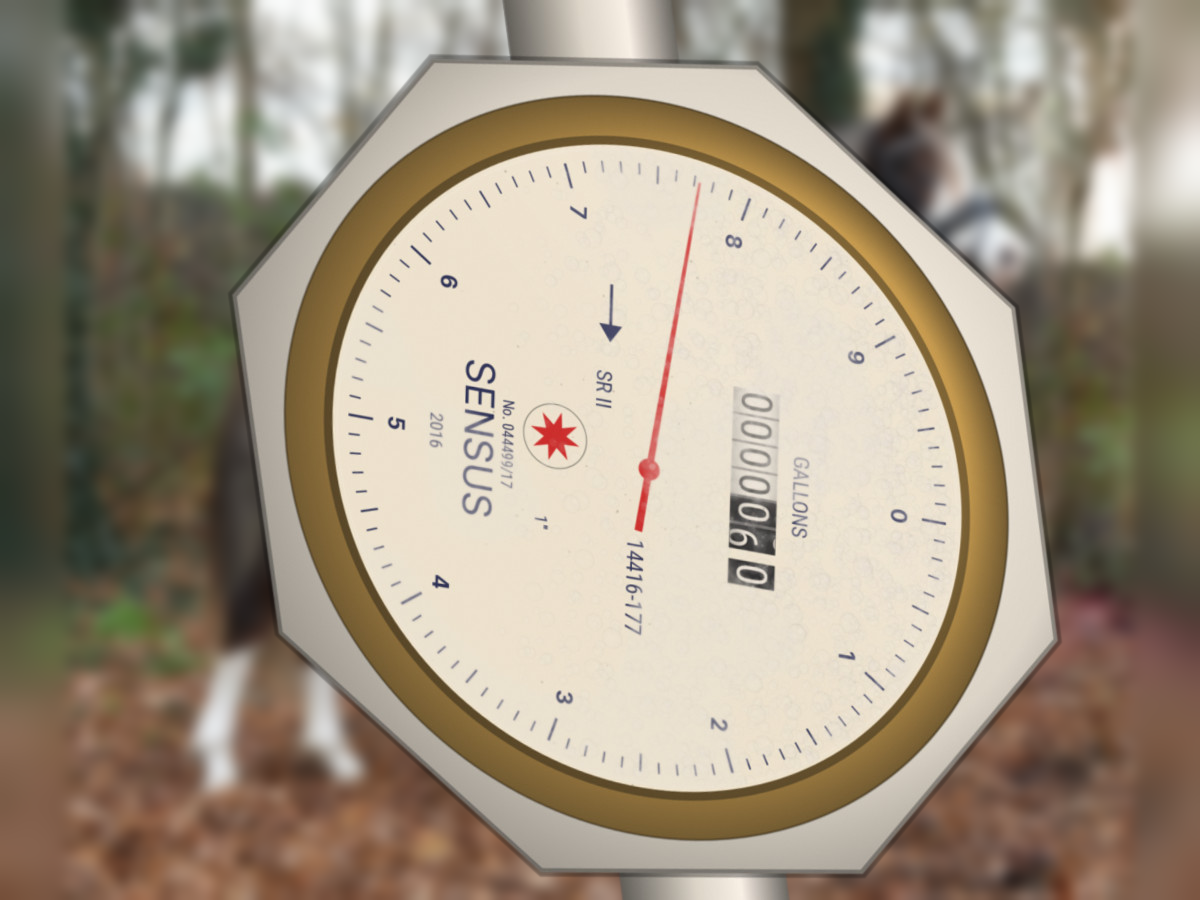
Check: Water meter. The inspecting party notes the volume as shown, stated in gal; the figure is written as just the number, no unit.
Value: 57.7
